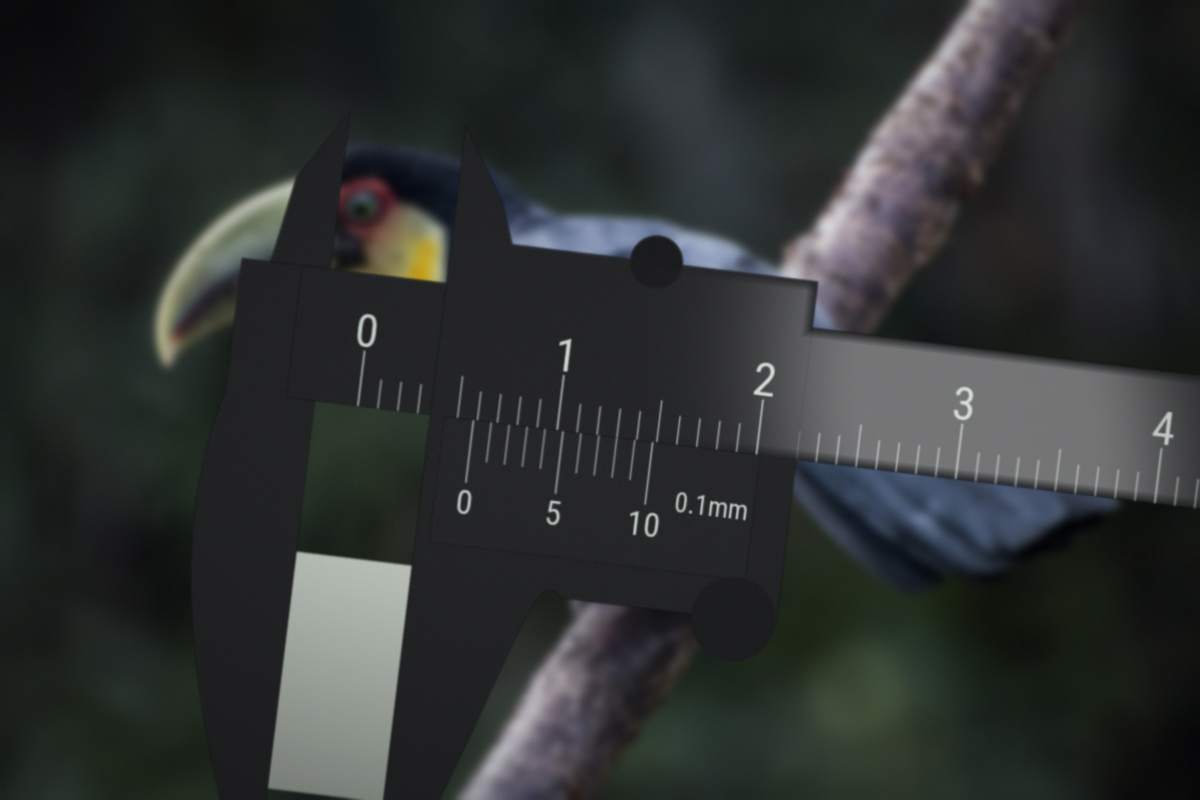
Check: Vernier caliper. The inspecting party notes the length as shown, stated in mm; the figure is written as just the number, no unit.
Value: 5.8
